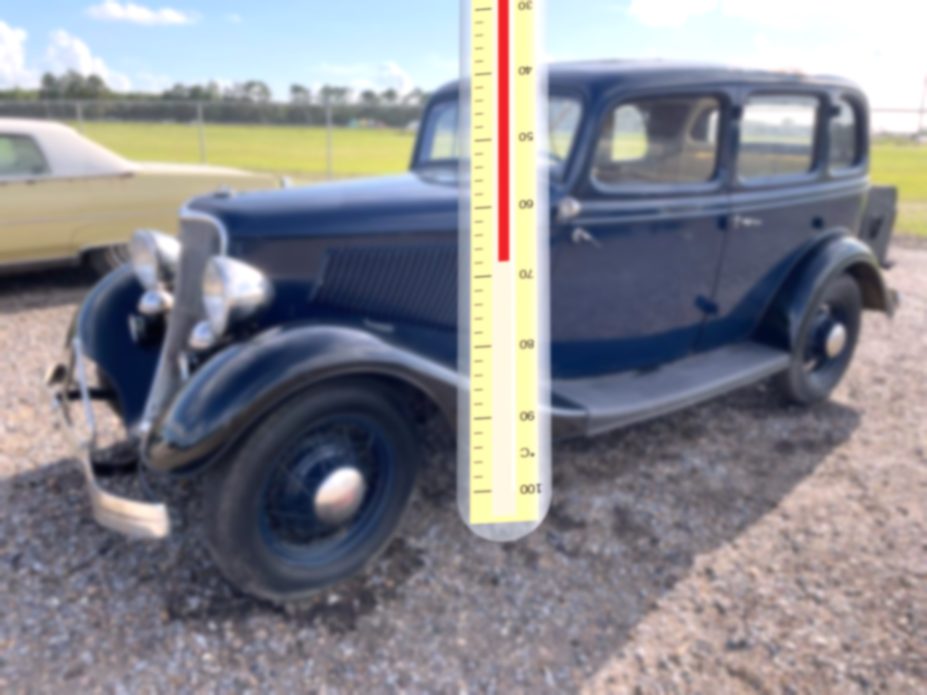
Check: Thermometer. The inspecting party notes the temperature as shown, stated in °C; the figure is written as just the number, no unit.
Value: 68
